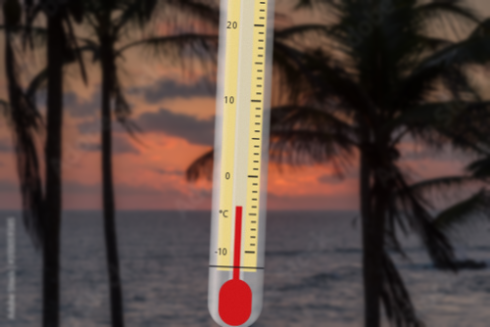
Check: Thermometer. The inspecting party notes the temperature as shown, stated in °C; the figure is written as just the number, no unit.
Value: -4
